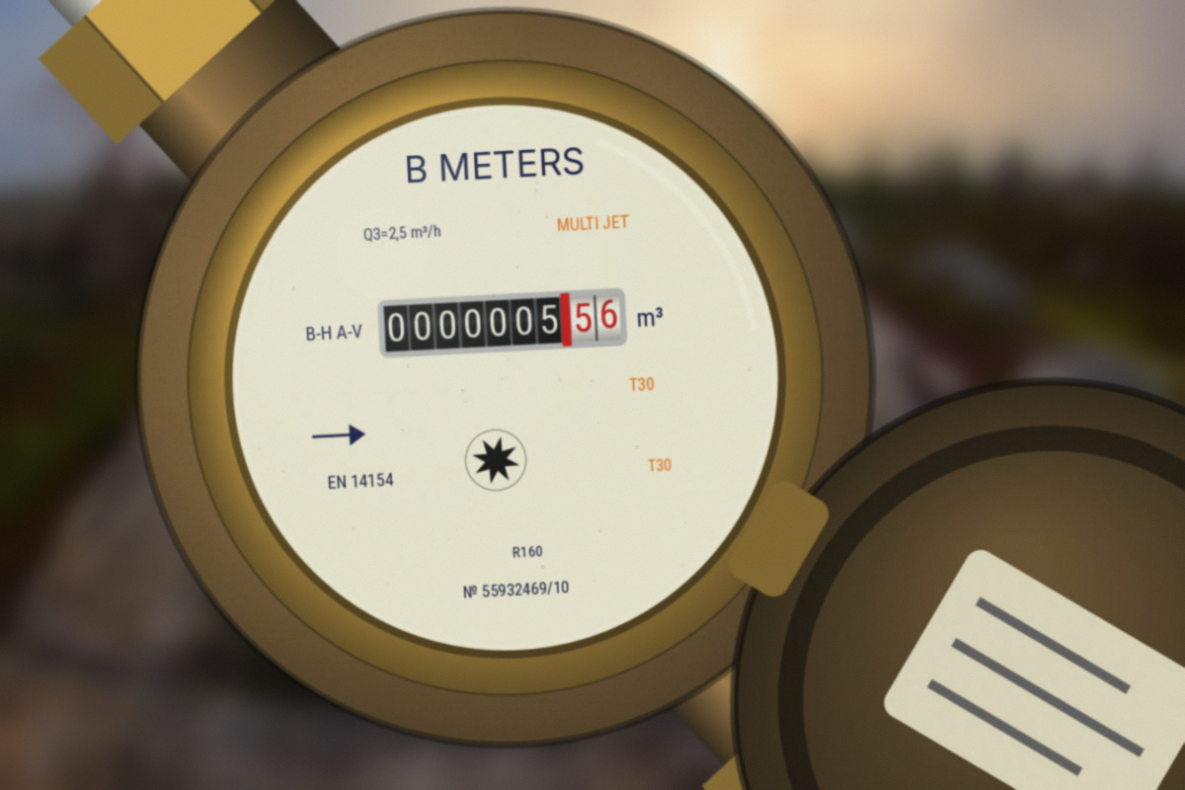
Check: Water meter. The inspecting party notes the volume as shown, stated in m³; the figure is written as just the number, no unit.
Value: 5.56
